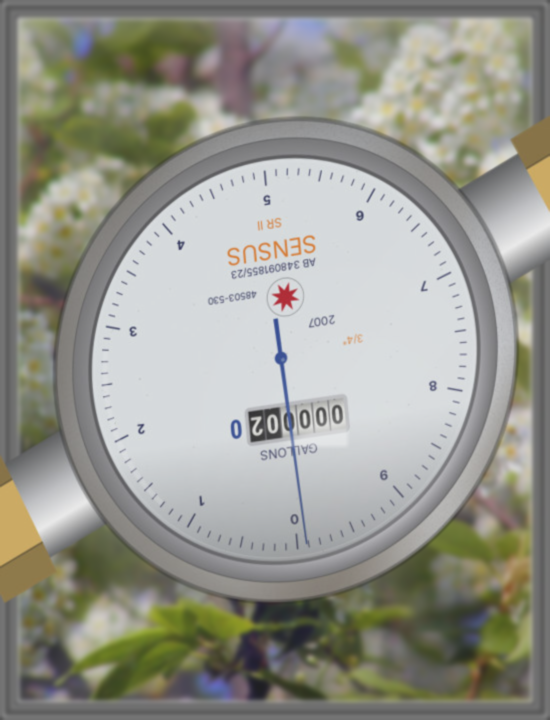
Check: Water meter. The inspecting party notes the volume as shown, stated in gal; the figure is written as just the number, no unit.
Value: 19.9
